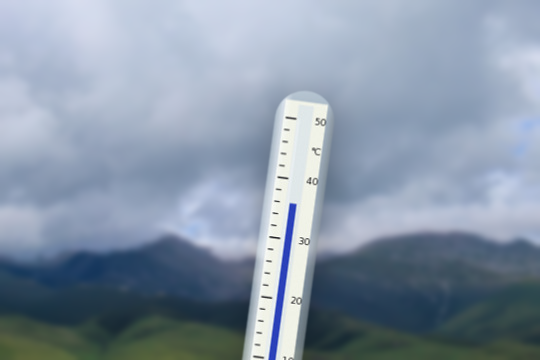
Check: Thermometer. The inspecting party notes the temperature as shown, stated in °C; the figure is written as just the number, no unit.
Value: 36
